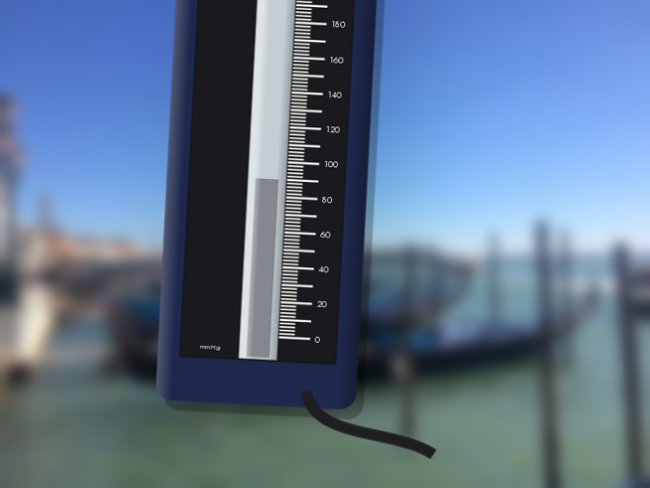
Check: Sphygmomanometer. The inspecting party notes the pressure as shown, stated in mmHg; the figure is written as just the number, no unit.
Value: 90
